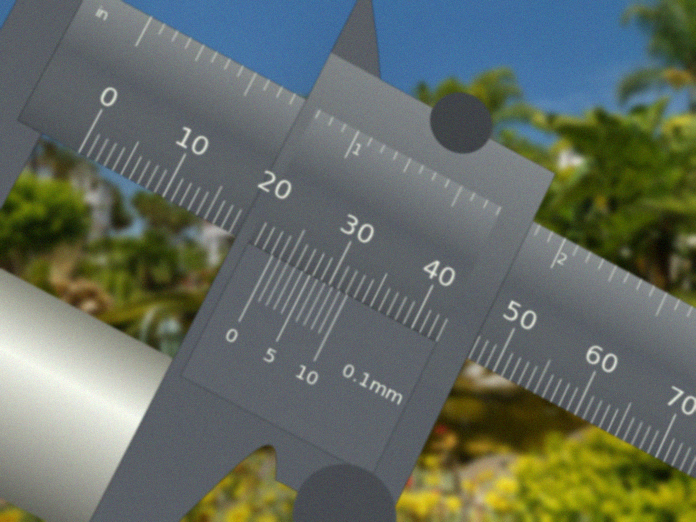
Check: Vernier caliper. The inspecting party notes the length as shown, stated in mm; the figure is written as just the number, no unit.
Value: 23.2
